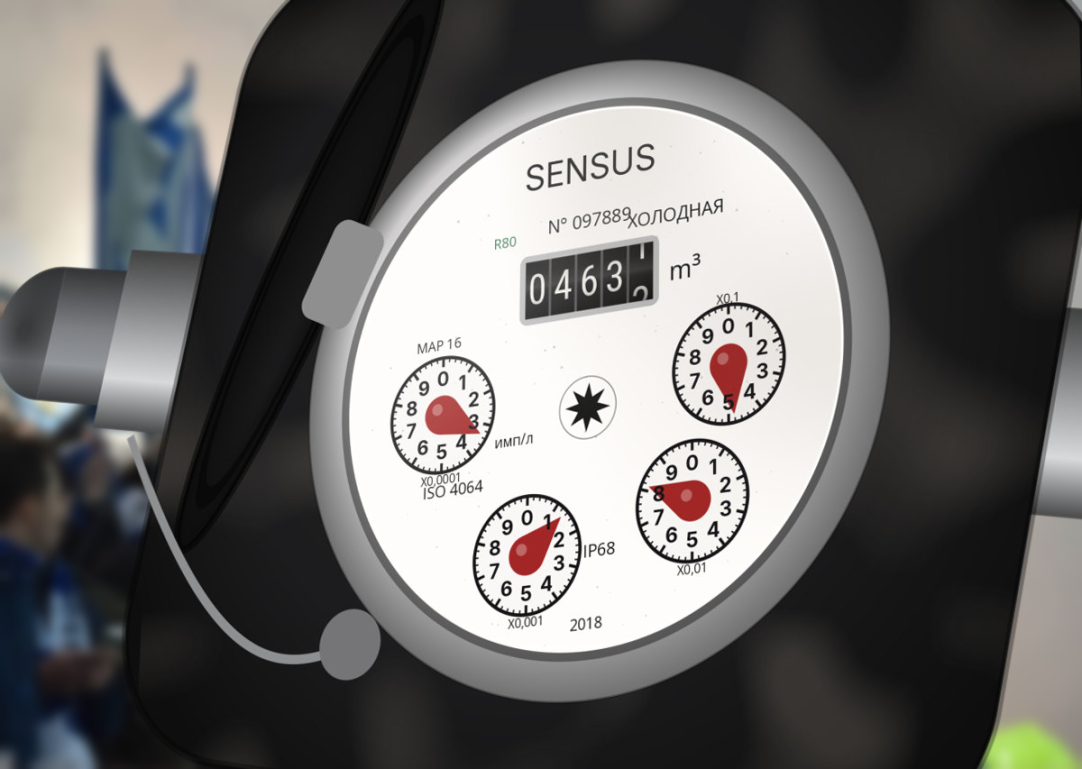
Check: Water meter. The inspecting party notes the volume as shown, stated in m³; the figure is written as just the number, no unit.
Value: 4631.4813
